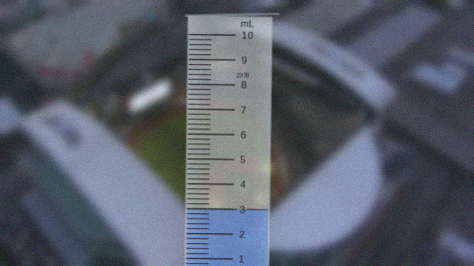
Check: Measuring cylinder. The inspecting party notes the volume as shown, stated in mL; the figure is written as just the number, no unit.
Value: 3
